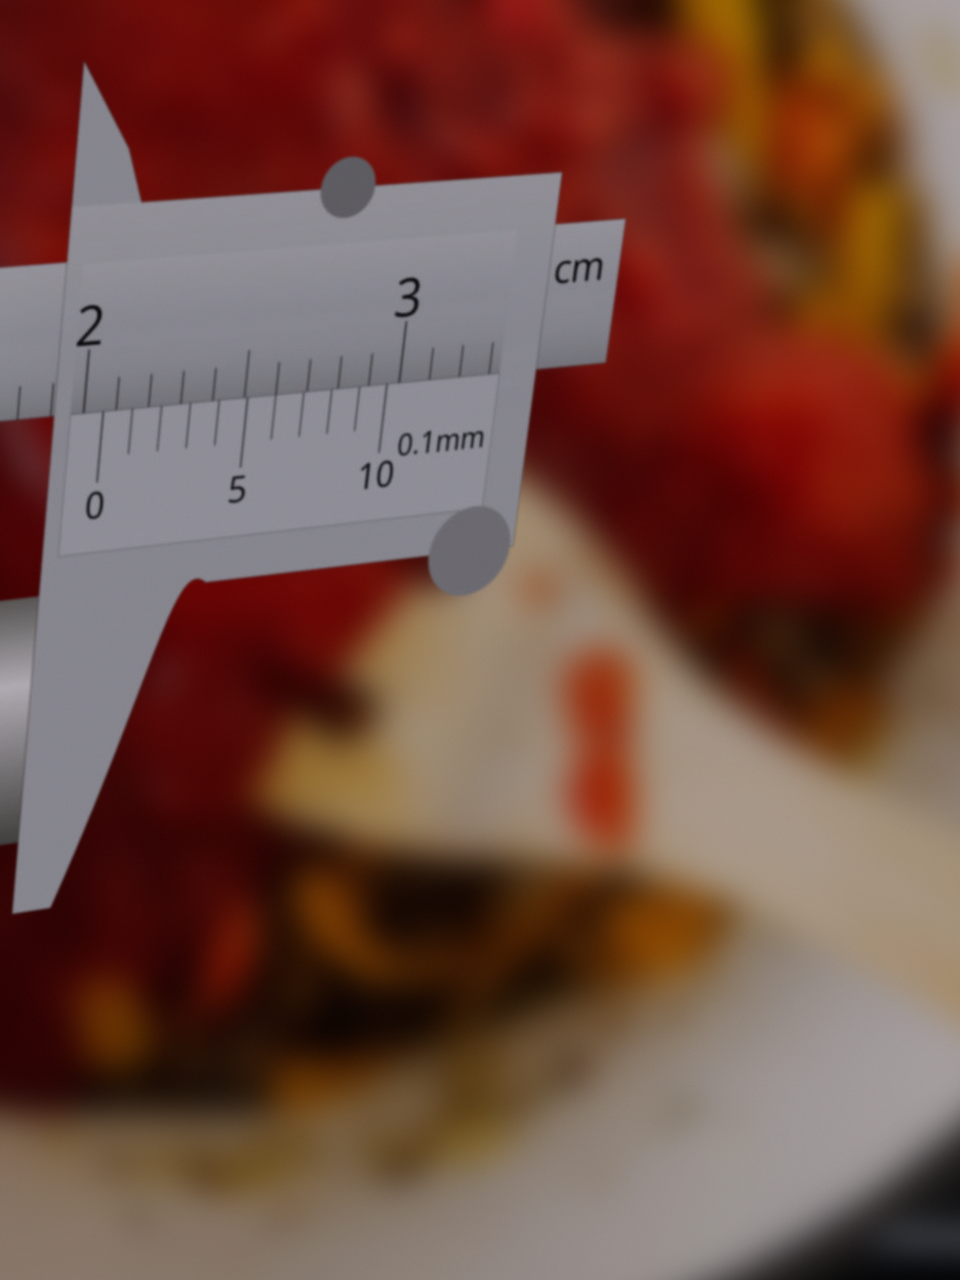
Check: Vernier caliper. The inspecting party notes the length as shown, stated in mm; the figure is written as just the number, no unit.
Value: 20.6
